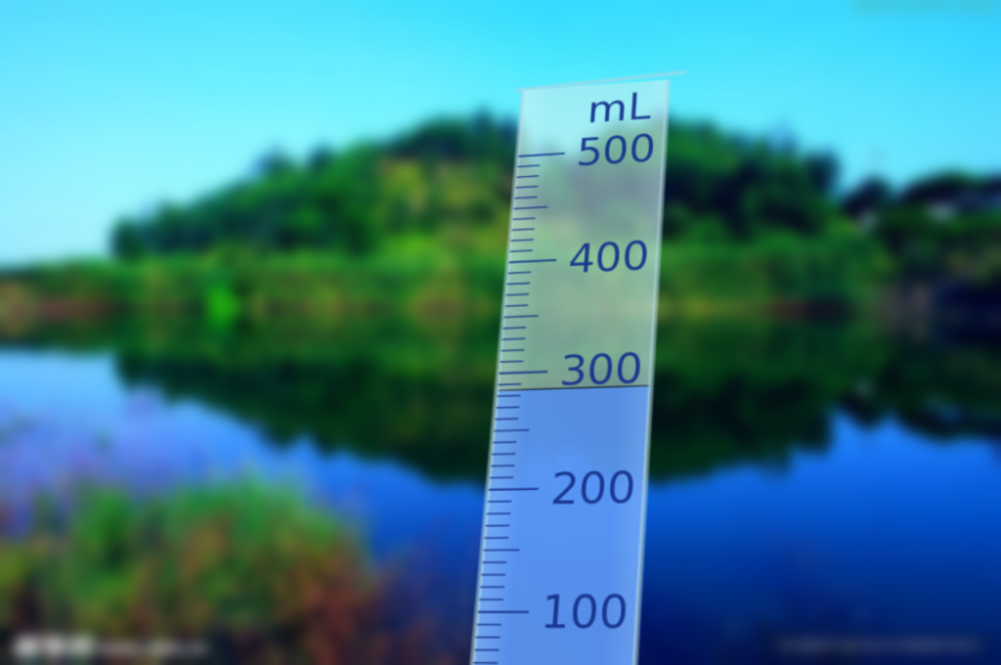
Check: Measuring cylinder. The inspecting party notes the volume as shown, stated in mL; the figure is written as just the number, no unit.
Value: 285
